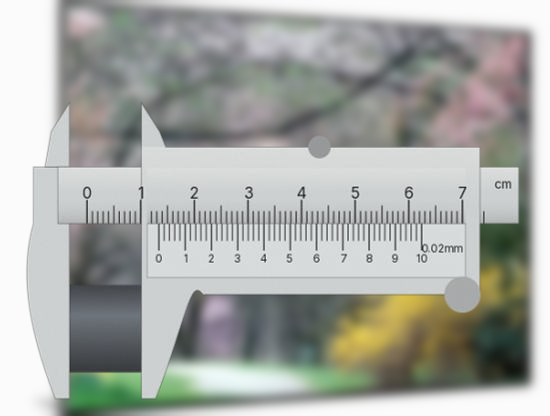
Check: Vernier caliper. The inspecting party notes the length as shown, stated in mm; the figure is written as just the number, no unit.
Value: 13.4
